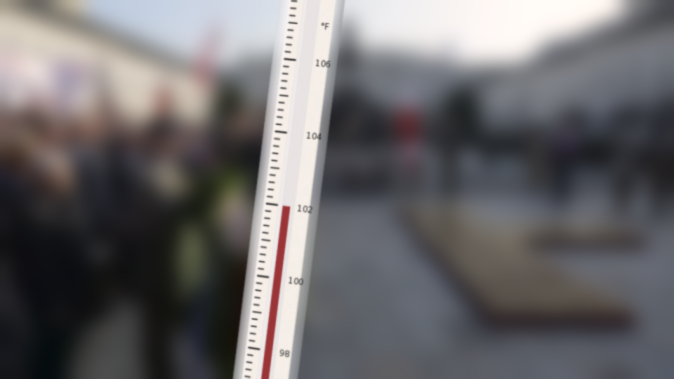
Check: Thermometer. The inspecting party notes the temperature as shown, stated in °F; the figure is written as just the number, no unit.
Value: 102
